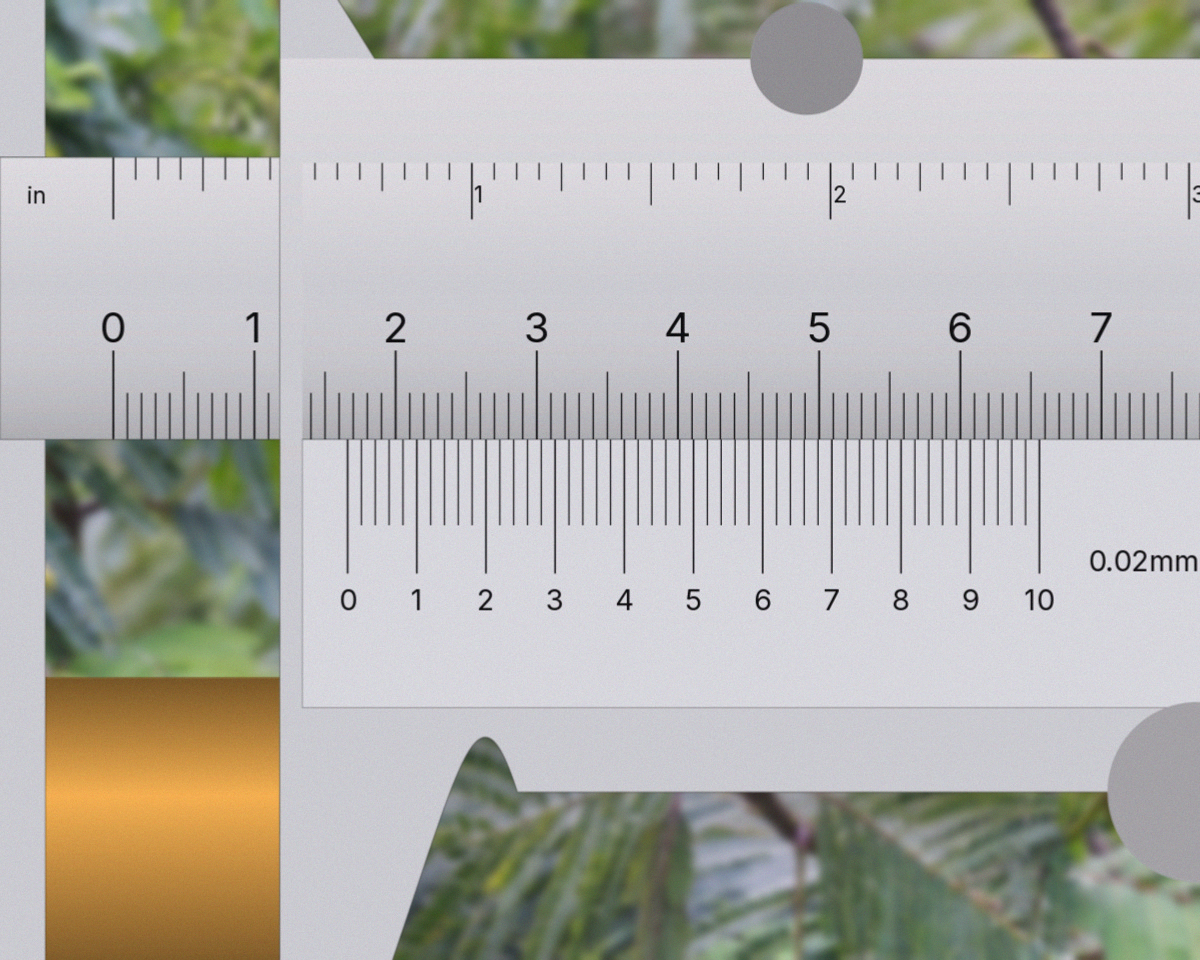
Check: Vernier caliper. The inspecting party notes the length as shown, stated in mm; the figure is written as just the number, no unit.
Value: 16.6
